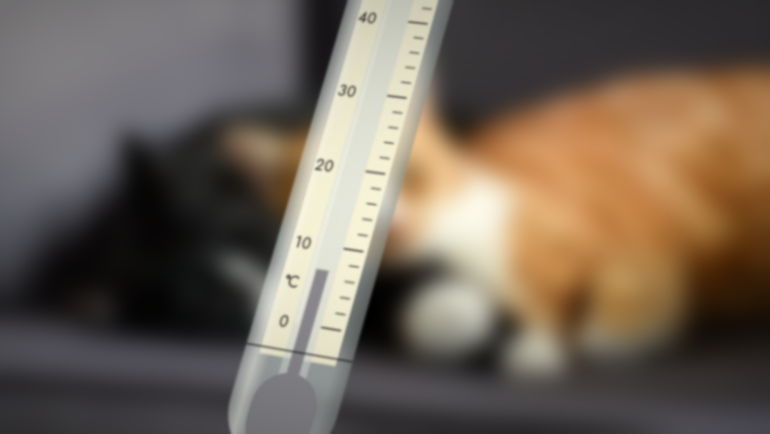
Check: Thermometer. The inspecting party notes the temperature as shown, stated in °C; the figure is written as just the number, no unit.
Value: 7
